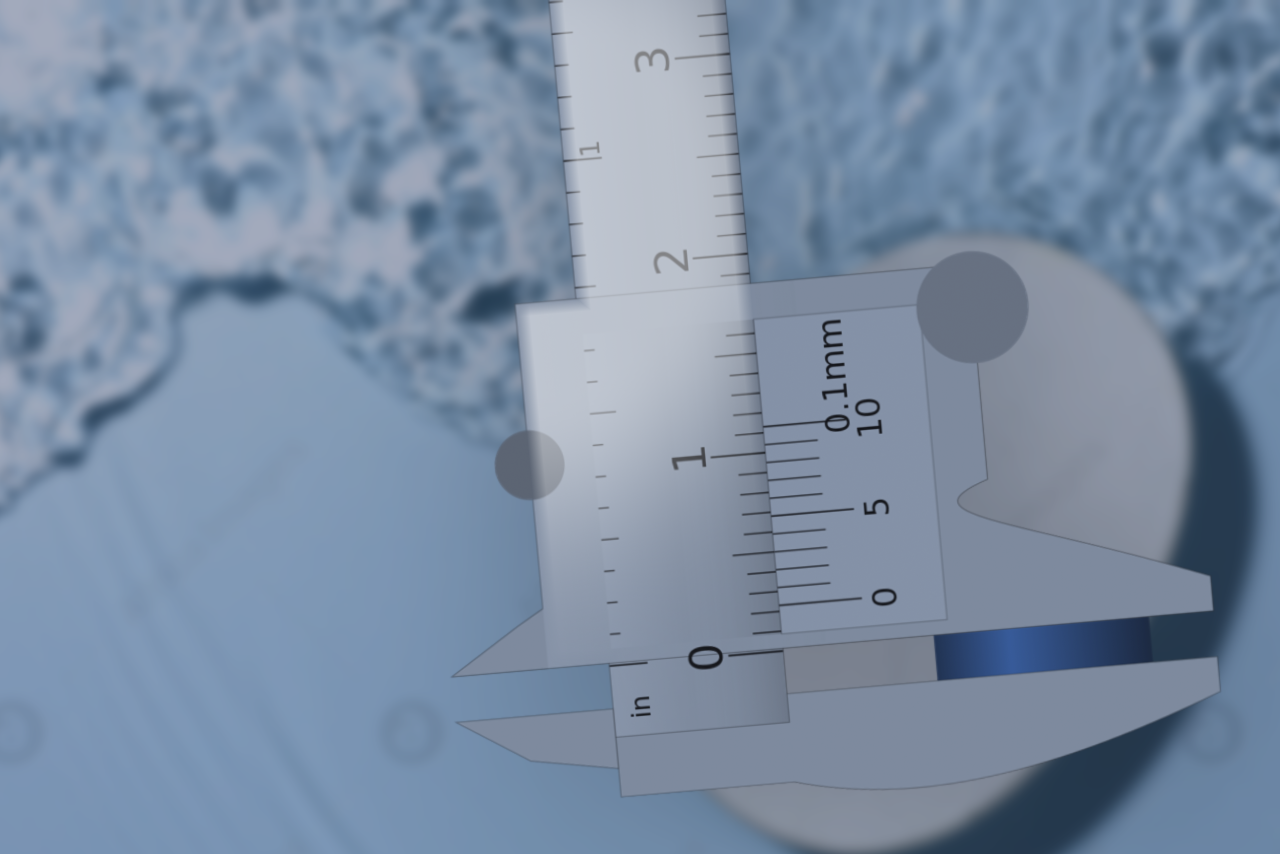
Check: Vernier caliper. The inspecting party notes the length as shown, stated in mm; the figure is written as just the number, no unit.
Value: 2.3
